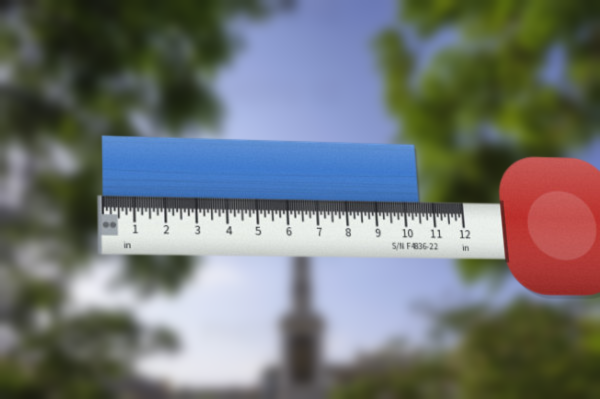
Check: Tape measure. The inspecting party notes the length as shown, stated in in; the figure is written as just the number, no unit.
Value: 10.5
